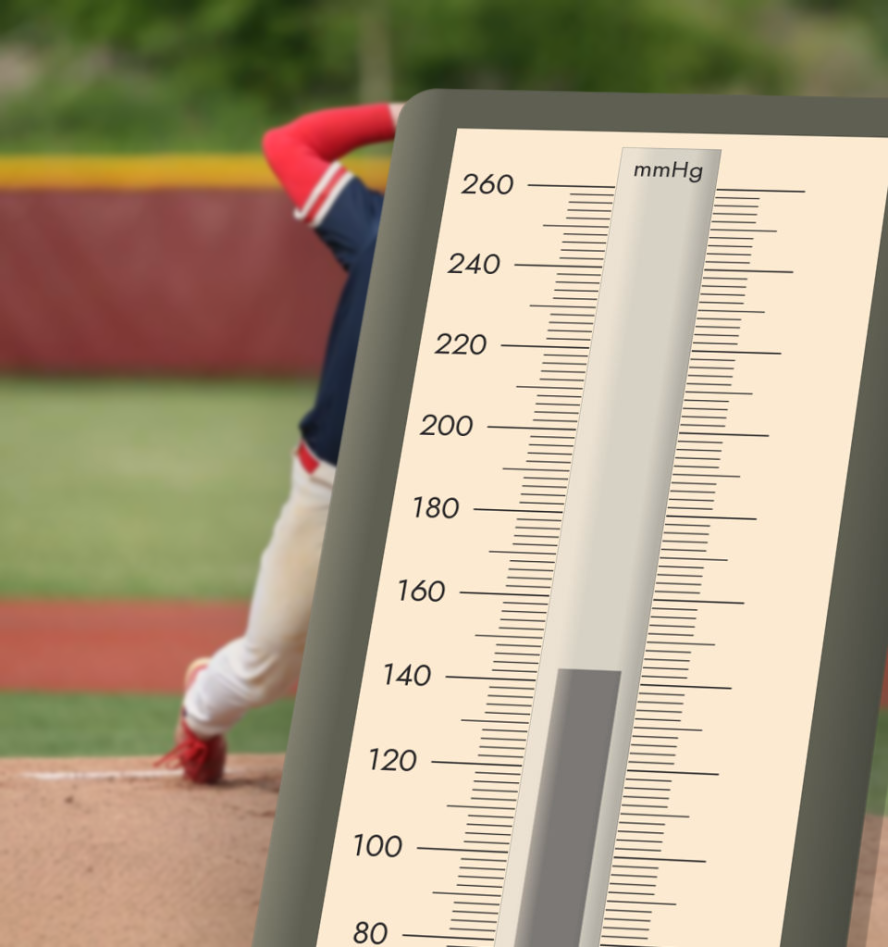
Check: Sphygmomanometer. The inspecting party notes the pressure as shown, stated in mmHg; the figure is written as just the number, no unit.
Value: 143
